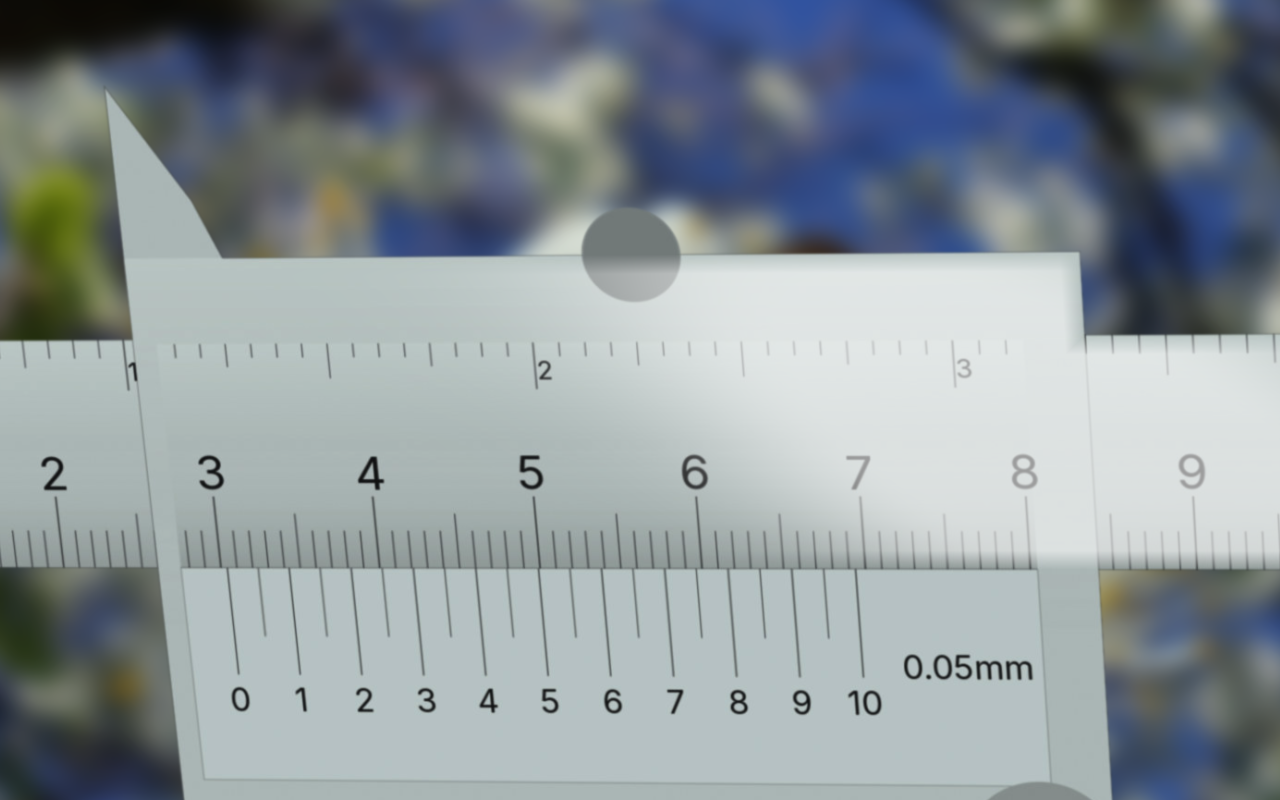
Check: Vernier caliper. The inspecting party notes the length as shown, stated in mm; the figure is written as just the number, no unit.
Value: 30.4
